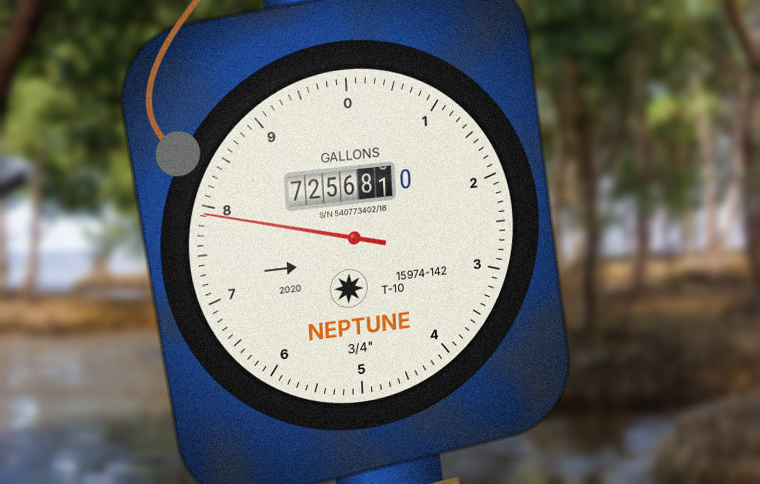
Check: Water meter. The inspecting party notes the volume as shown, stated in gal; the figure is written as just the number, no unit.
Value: 7256807.9
